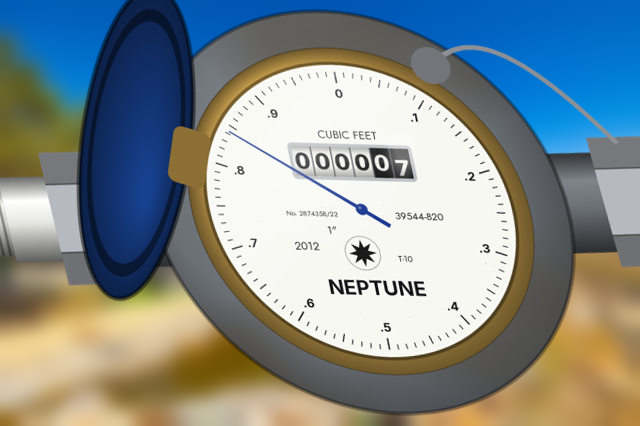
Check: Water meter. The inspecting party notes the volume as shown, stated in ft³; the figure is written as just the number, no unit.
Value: 6.84
